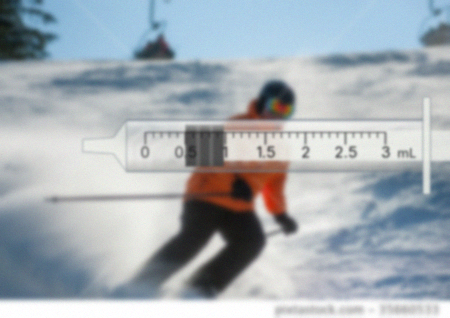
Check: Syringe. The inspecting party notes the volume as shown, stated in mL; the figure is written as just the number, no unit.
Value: 0.5
